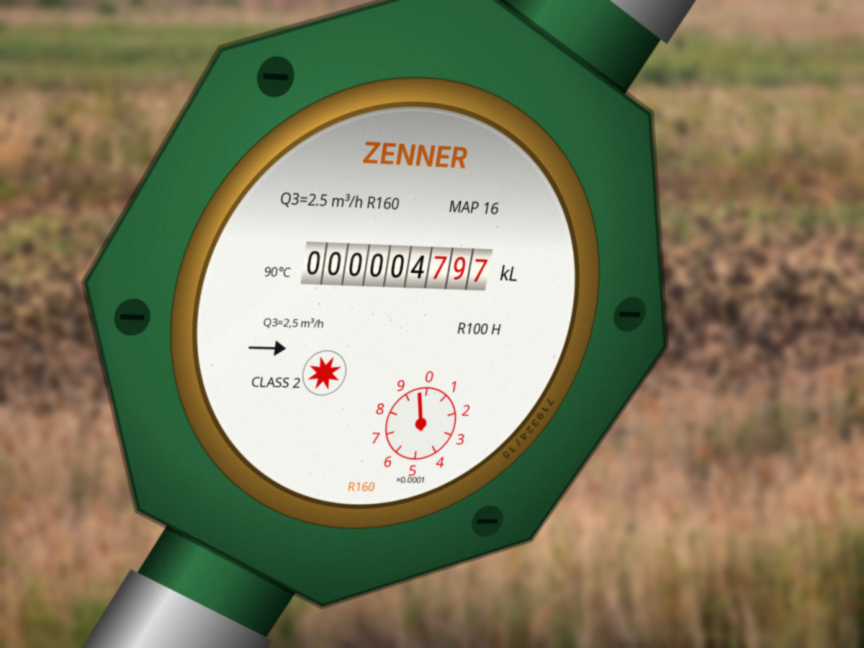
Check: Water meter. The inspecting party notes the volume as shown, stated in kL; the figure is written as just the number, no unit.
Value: 4.7969
